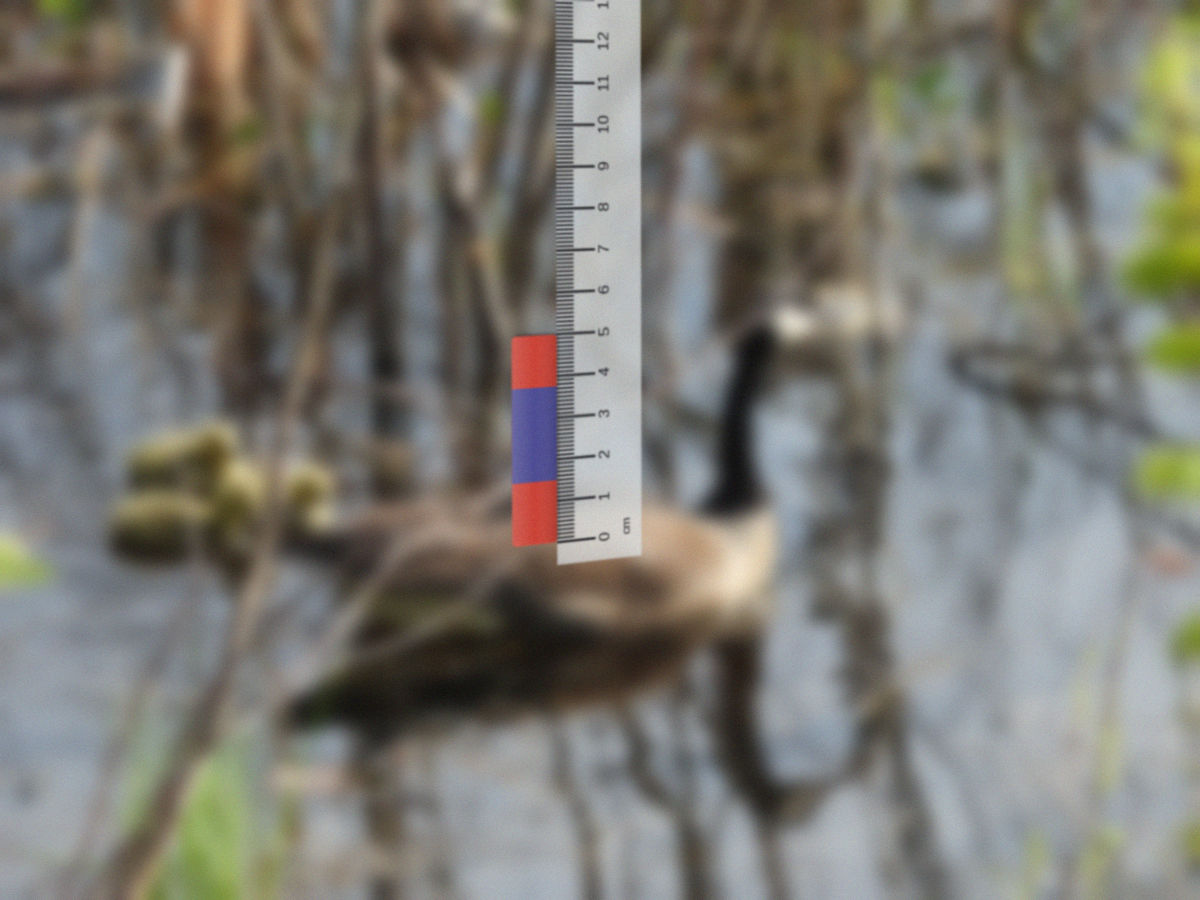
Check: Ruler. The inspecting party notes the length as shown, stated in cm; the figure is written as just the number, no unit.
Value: 5
